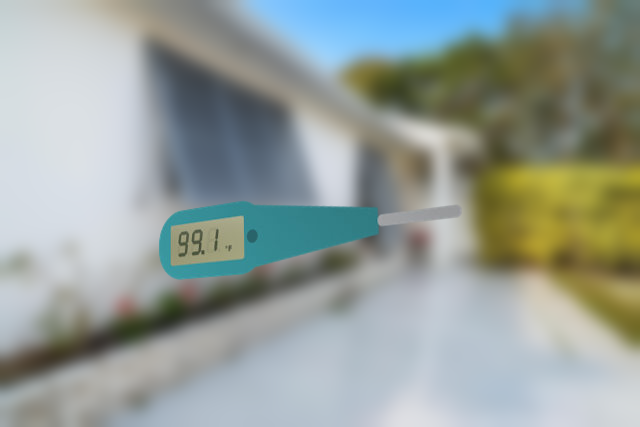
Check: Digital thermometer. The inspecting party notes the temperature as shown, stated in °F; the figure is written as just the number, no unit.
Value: 99.1
